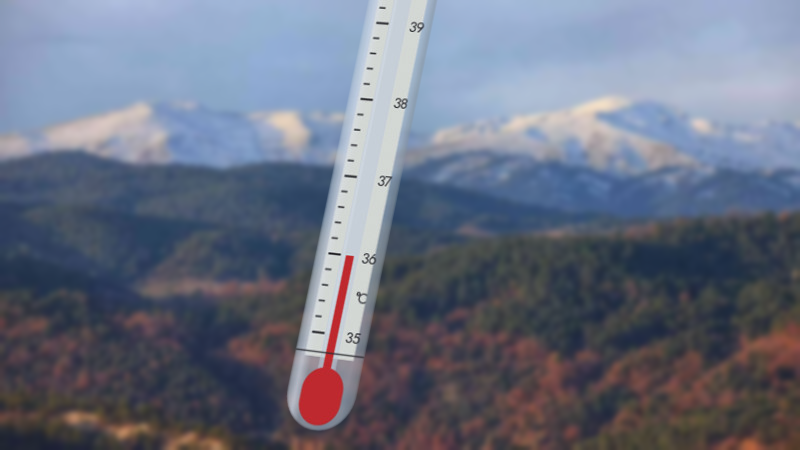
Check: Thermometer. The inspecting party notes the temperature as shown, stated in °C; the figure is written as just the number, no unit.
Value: 36
